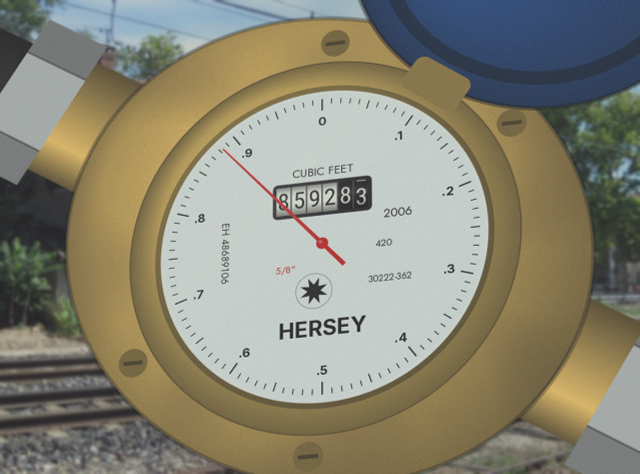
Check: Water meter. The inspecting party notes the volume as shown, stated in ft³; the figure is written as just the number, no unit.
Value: 859282.88
